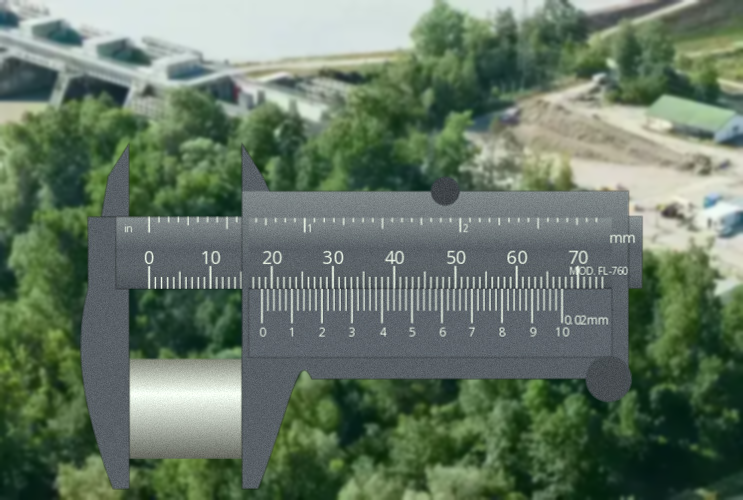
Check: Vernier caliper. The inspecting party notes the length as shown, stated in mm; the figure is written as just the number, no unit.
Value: 18.4
